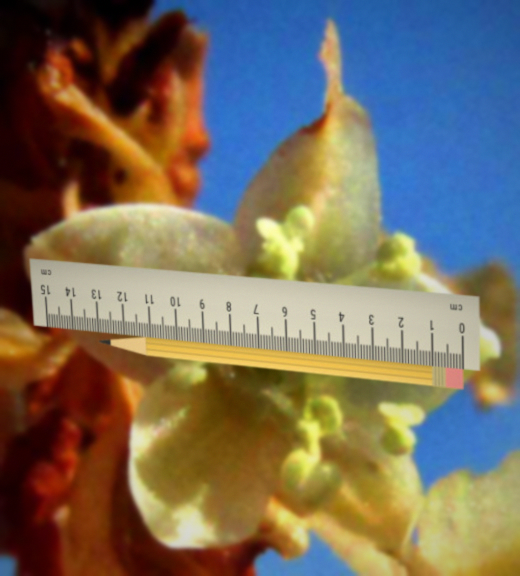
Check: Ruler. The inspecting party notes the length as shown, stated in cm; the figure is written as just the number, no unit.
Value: 13
